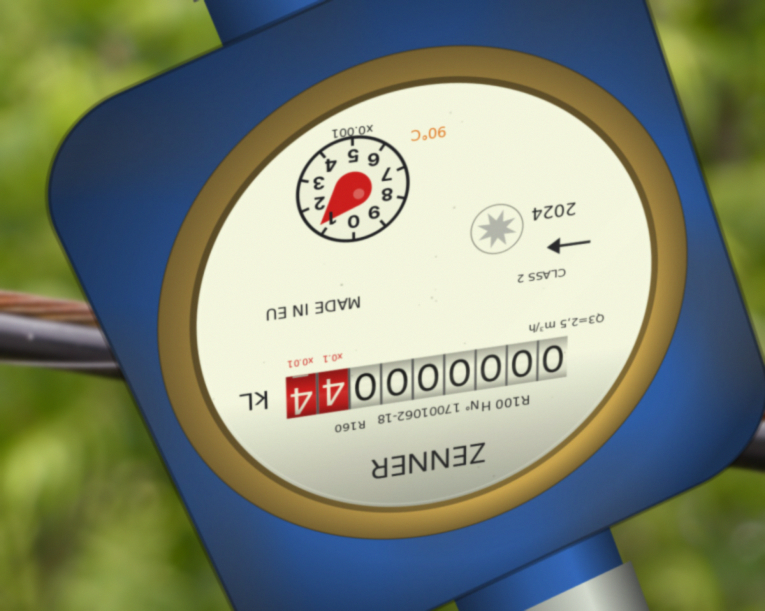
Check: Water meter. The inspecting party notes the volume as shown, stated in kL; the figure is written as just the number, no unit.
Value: 0.441
